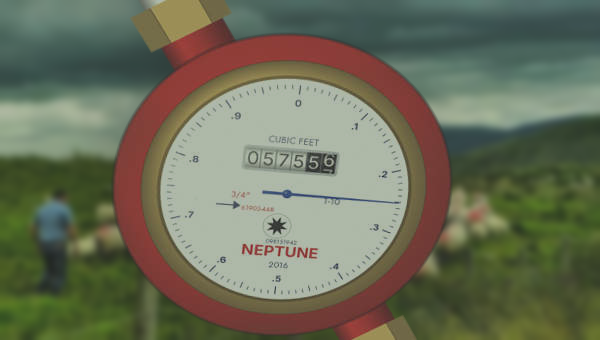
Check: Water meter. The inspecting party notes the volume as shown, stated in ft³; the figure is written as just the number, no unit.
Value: 57556.25
